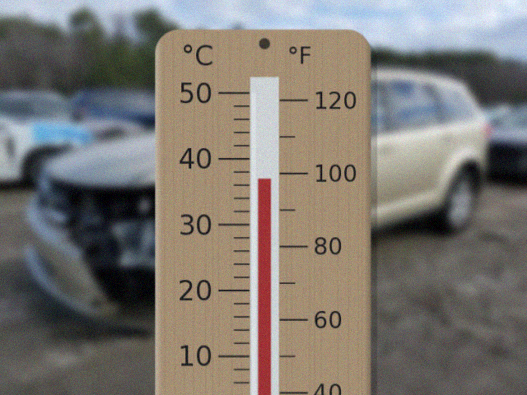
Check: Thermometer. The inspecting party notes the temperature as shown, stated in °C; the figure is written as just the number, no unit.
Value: 37
